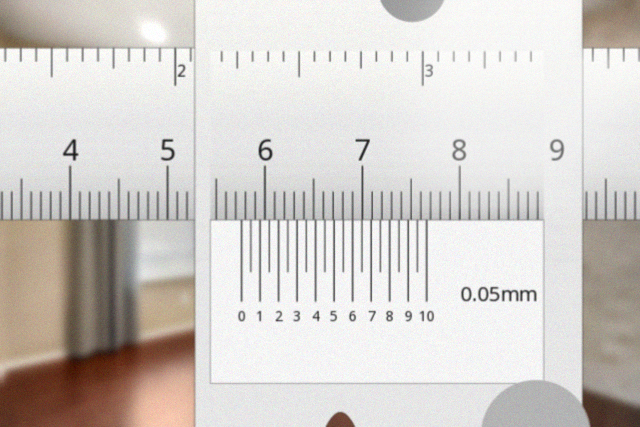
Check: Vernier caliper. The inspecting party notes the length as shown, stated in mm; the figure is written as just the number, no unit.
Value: 57.6
